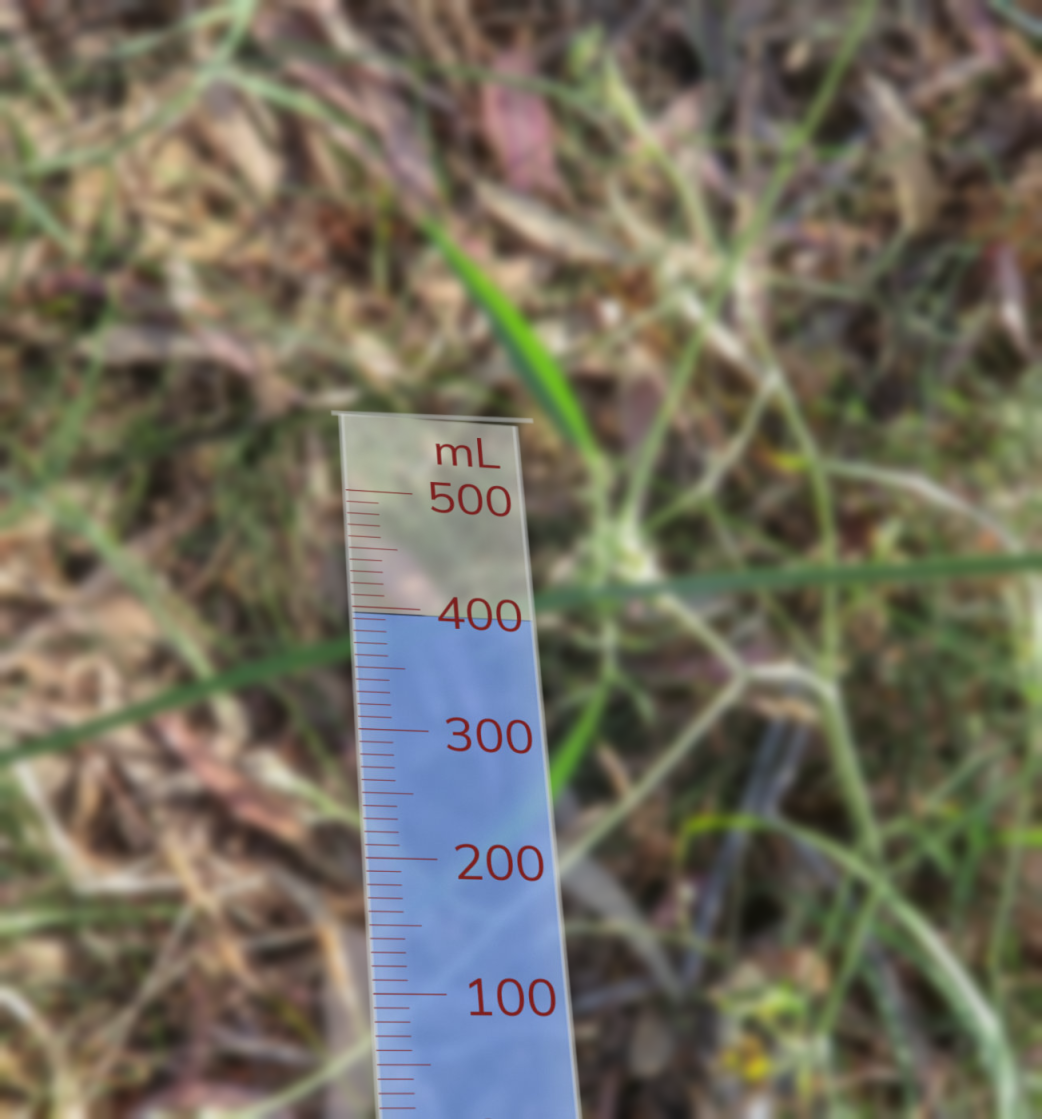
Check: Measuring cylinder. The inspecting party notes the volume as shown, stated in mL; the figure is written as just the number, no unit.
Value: 395
